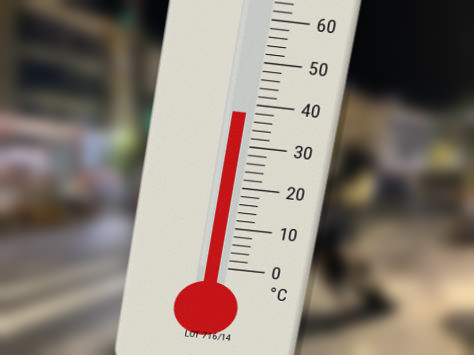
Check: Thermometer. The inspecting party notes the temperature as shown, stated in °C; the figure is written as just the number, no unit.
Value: 38
